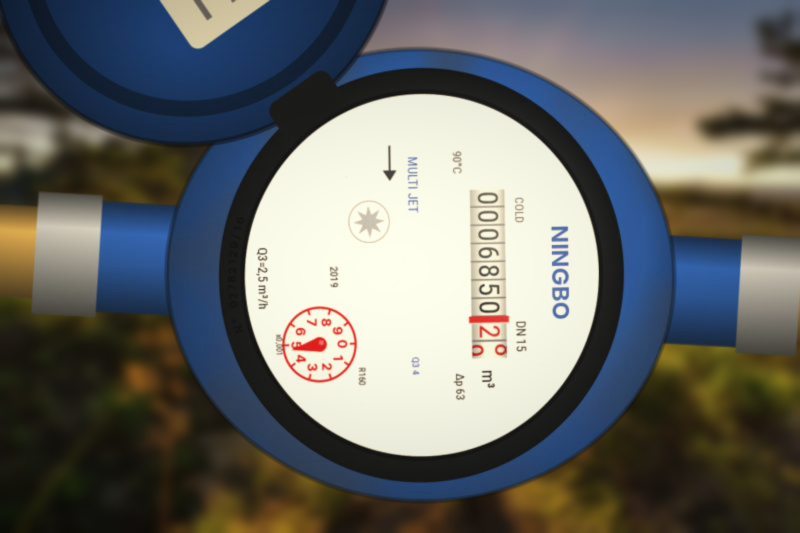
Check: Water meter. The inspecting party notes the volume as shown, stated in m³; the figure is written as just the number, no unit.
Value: 6850.284
